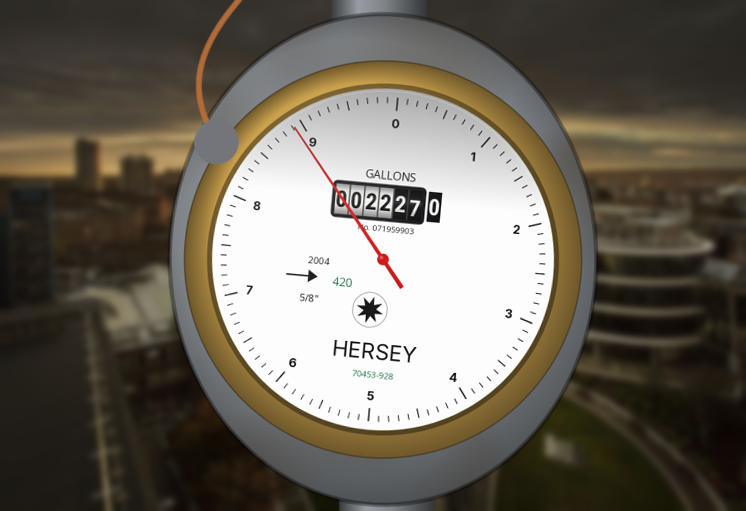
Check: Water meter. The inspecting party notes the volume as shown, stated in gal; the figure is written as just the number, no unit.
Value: 22268.9
